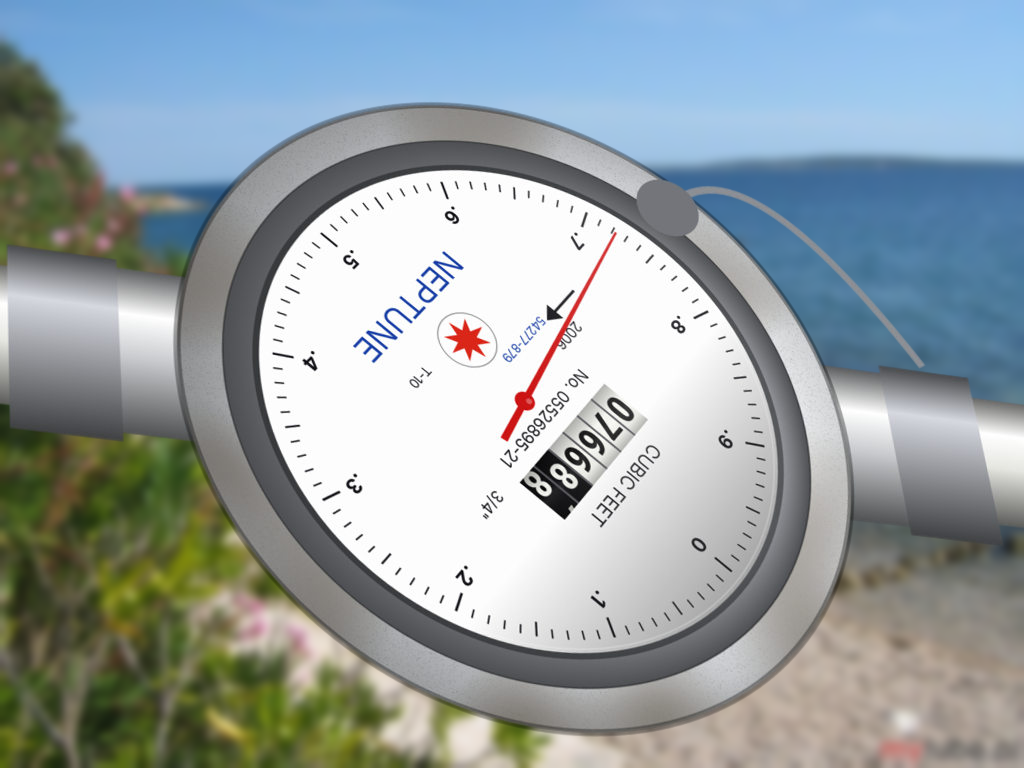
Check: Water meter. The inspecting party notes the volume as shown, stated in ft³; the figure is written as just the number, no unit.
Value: 76687.72
